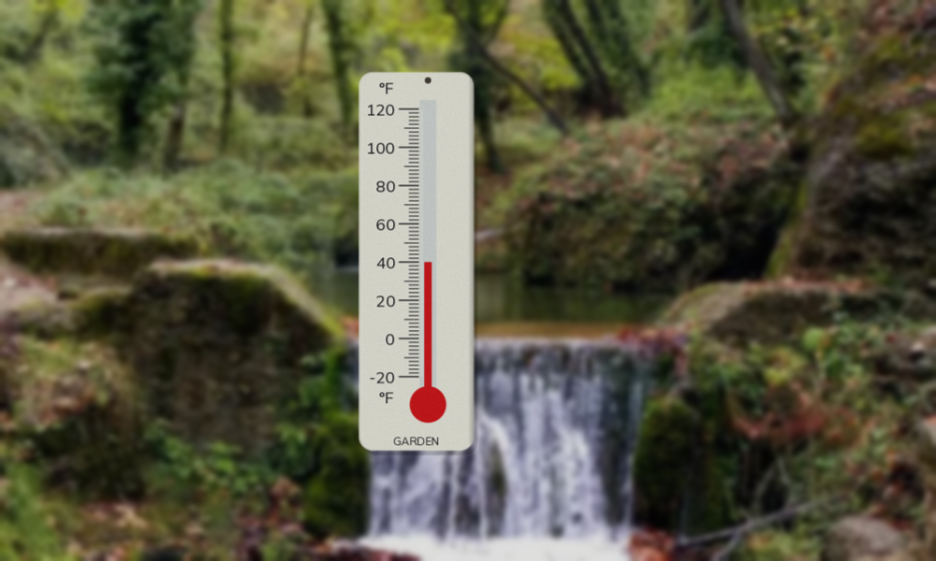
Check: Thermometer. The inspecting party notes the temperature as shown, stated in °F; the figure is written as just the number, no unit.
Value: 40
